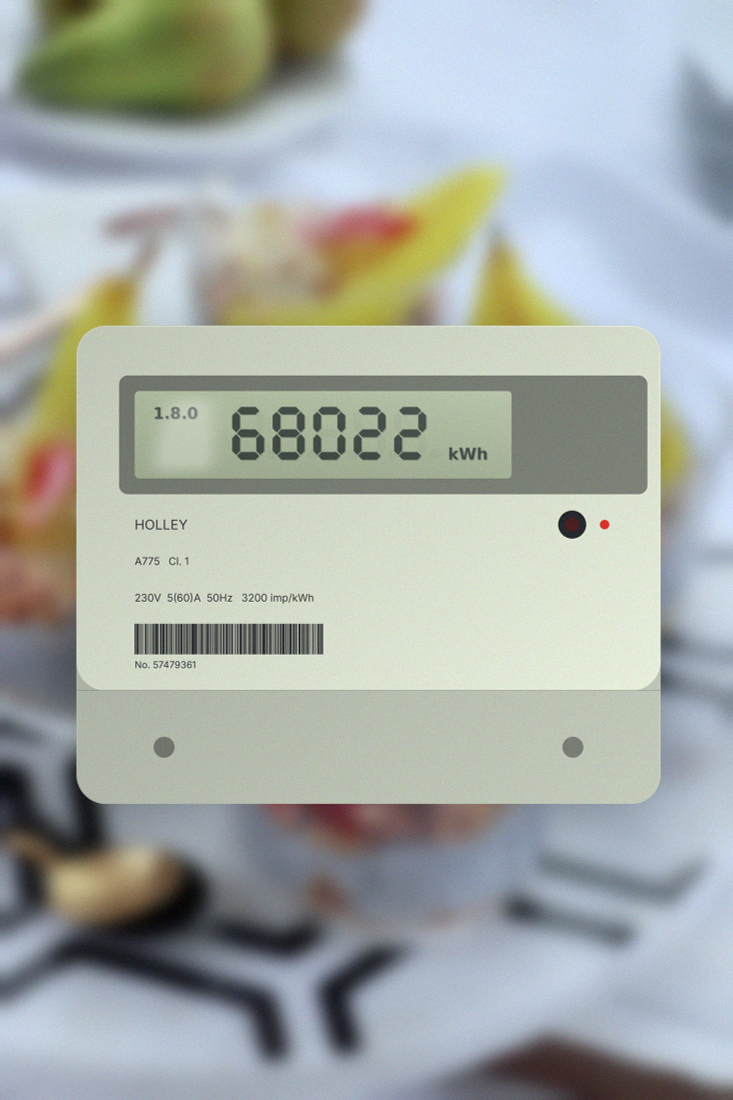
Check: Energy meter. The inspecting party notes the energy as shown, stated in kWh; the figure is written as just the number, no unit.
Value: 68022
